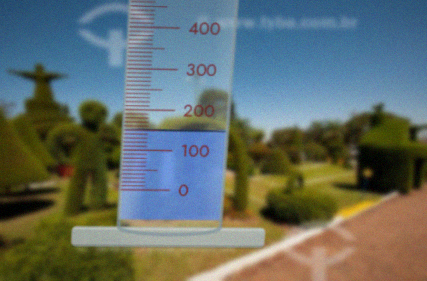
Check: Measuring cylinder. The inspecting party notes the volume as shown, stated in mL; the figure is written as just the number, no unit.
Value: 150
